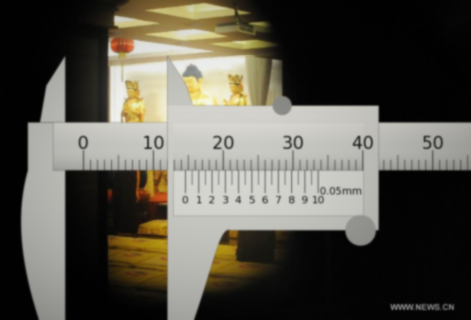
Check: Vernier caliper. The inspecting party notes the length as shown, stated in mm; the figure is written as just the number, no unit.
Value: 14.6
